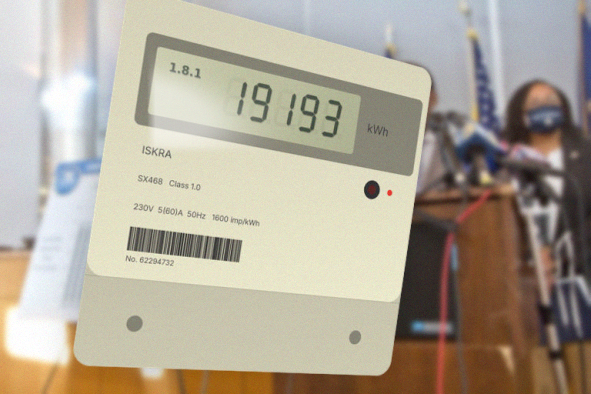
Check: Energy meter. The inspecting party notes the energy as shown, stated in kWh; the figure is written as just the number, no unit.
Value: 19193
